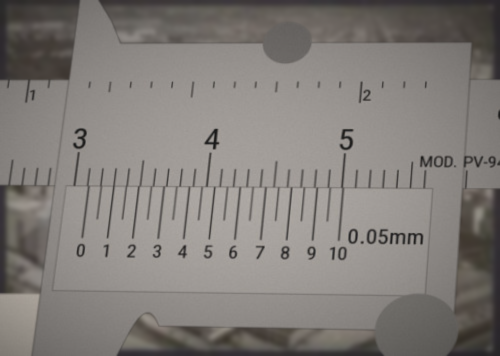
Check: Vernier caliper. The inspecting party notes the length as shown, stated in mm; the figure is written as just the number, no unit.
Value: 31.1
